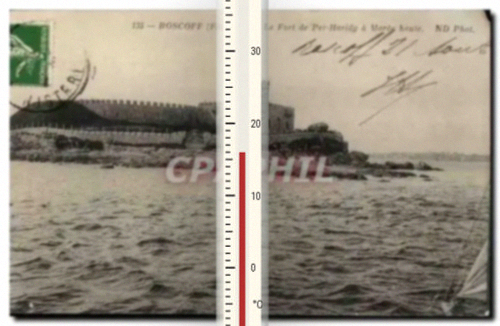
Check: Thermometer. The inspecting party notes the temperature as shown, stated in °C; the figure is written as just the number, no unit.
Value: 16
